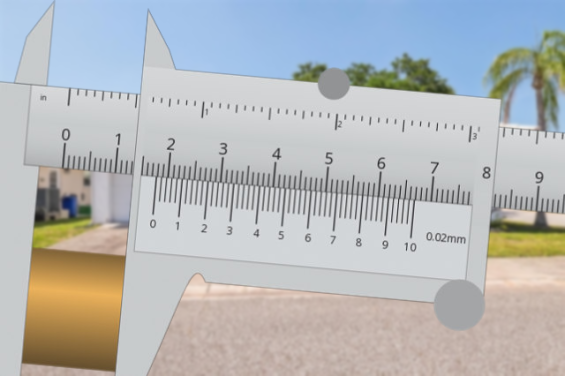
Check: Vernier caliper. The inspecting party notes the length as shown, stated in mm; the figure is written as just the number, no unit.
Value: 17.8
